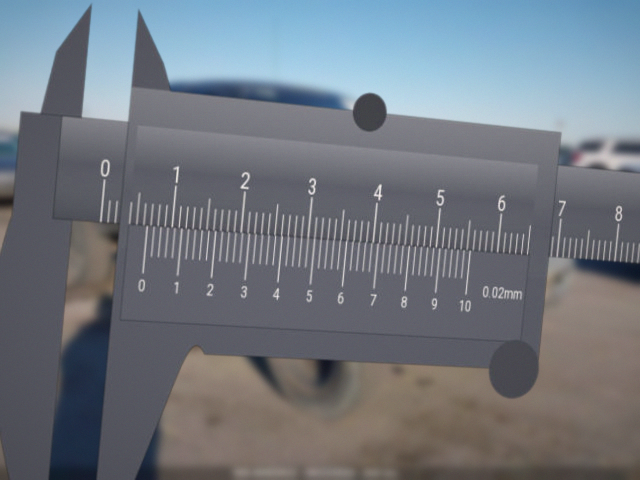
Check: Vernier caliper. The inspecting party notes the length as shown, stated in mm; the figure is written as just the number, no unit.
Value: 6.5
